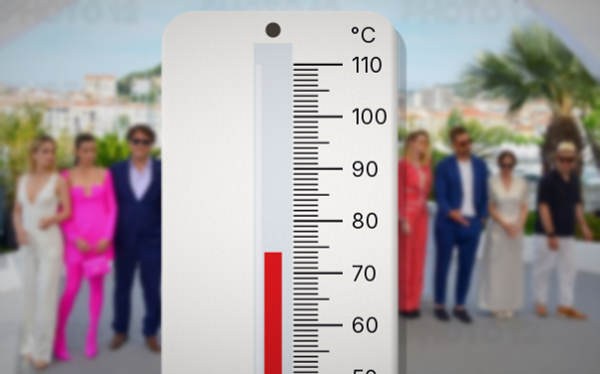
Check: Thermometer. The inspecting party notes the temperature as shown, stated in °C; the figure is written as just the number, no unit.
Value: 74
